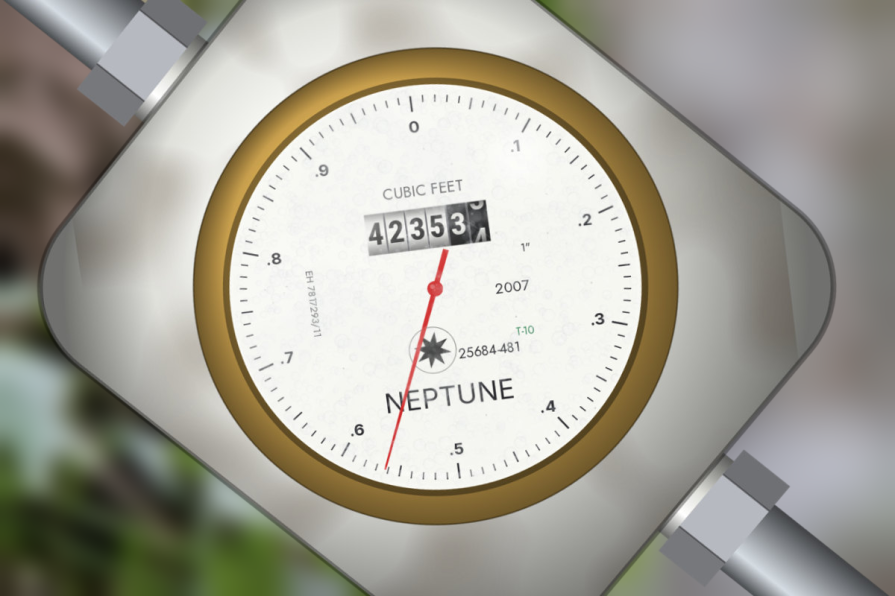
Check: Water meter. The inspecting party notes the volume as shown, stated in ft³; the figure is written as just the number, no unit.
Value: 423533.56
